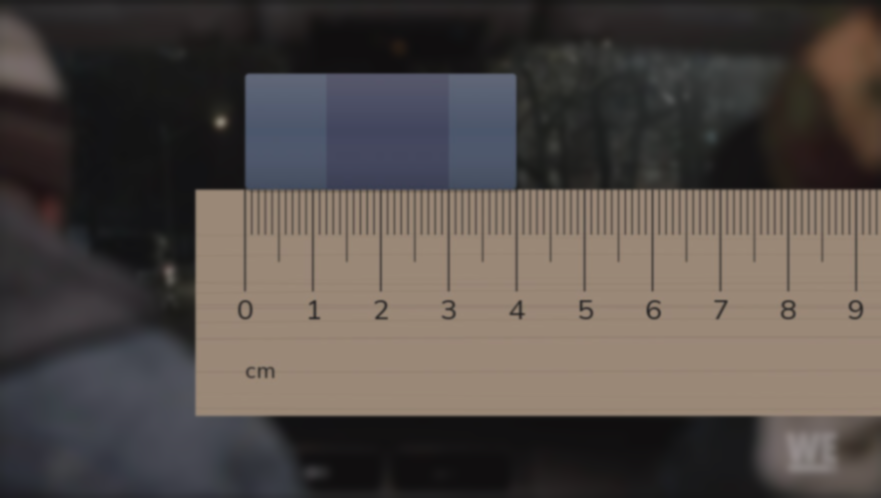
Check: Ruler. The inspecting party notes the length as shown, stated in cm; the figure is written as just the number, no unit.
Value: 4
